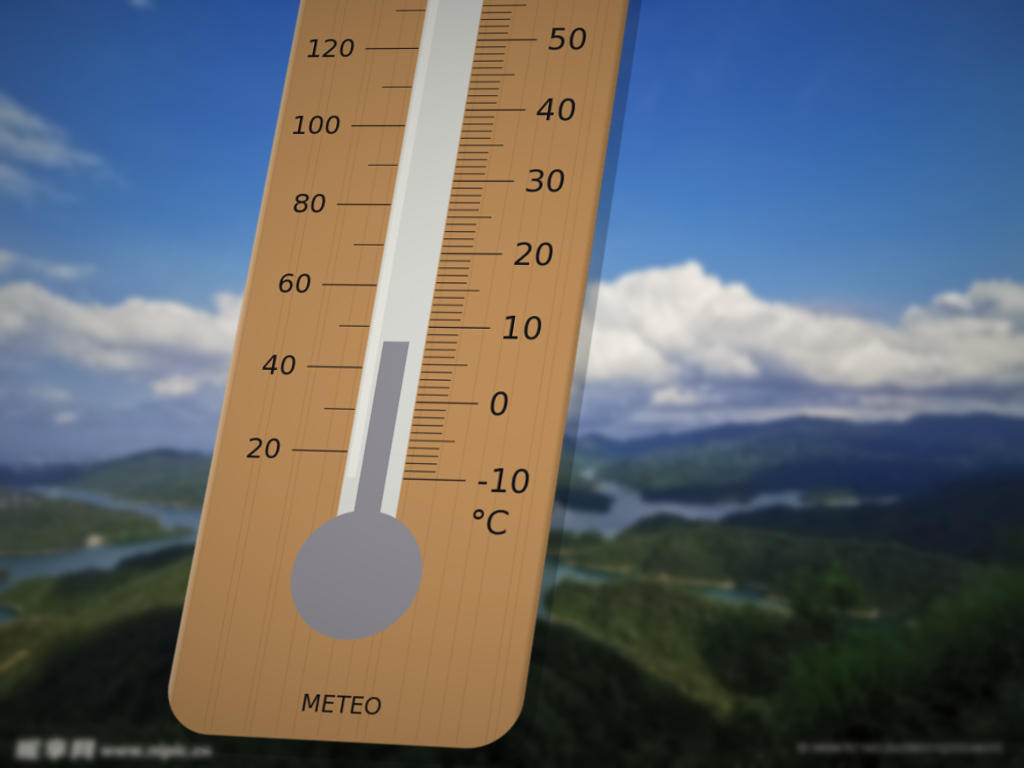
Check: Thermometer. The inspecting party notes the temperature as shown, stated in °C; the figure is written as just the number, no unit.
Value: 8
